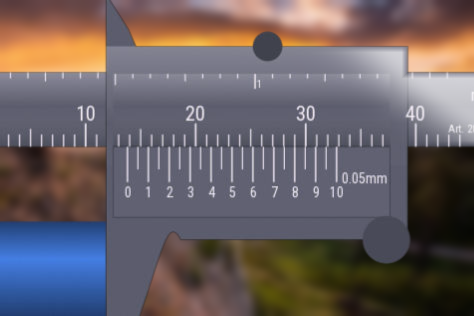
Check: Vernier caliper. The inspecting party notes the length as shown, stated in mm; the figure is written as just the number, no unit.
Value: 13.8
